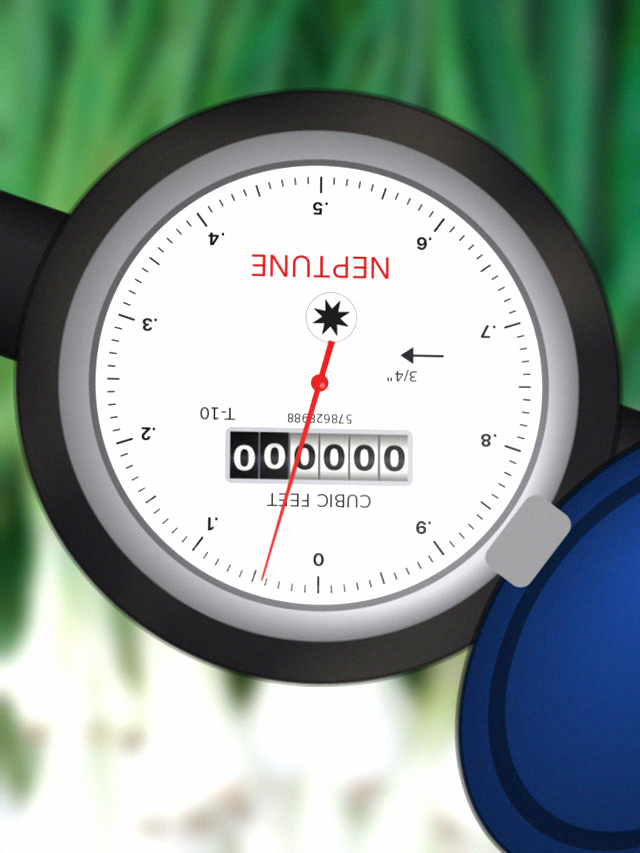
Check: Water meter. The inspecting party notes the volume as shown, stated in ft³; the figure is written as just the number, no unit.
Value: 0.04
